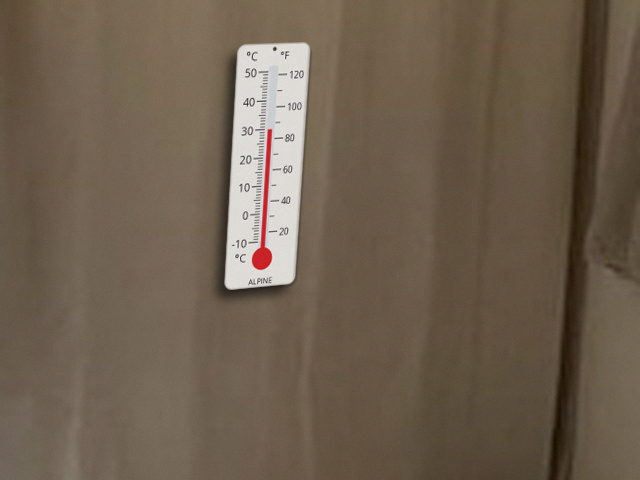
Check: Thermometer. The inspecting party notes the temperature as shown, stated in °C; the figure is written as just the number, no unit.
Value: 30
